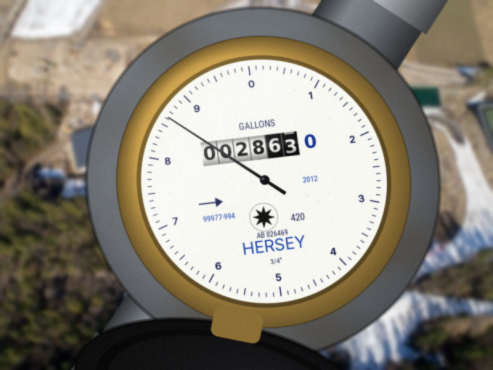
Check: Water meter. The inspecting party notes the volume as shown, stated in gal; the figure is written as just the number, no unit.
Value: 28628.6
